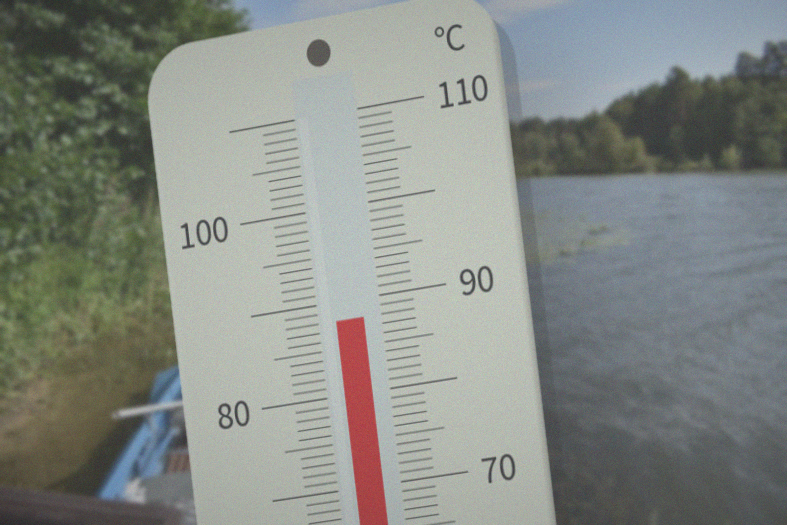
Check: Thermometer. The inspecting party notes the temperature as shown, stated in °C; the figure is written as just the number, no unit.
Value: 88
